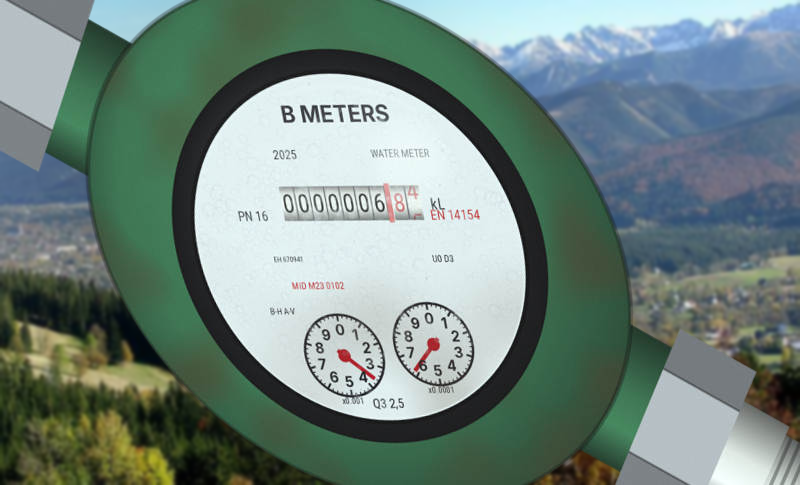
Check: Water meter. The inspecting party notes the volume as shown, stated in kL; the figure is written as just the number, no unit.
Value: 6.8436
